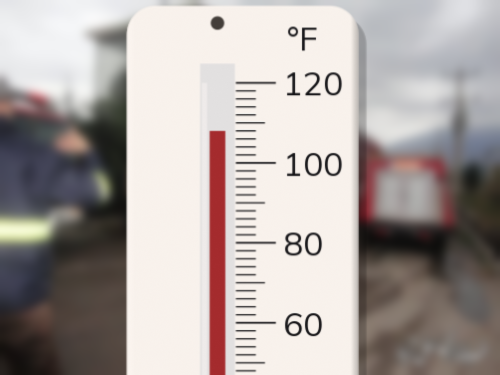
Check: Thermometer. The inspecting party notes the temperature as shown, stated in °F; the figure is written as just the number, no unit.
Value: 108
